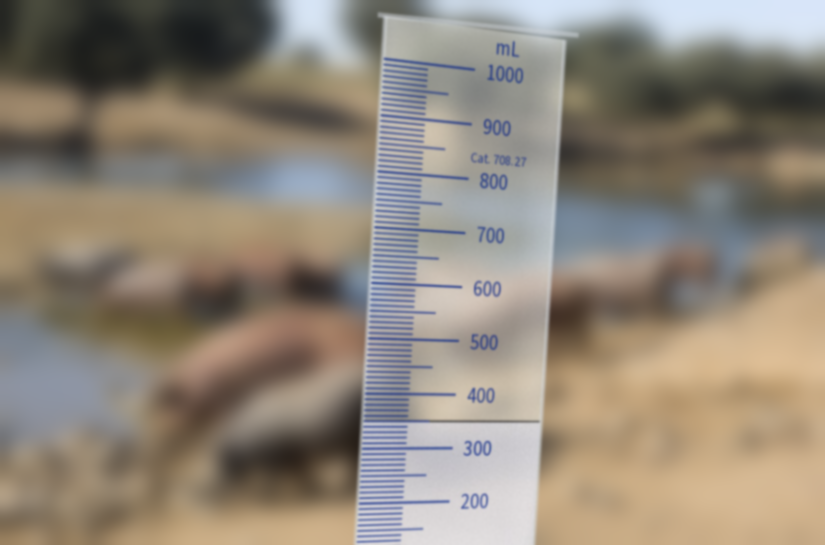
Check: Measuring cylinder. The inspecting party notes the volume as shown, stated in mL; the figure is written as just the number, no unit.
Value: 350
